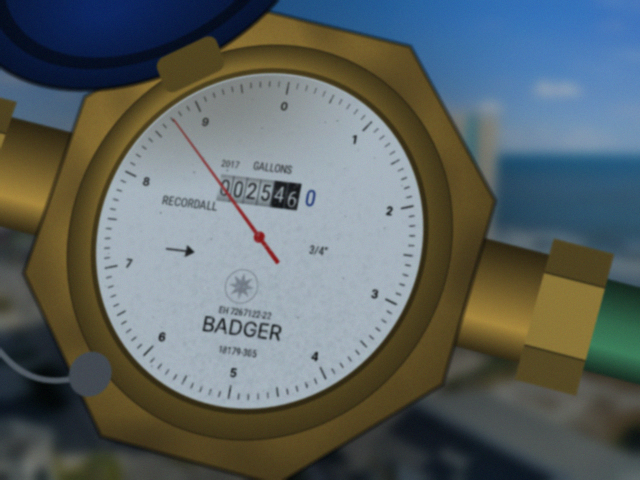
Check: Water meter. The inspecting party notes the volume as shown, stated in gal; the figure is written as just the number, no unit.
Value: 25458.7
